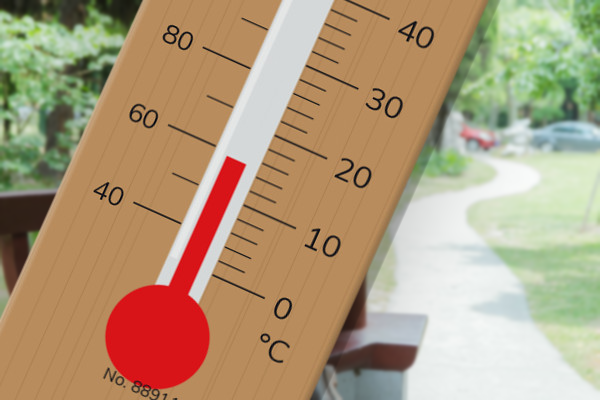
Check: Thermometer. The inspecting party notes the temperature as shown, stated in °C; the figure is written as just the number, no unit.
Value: 15
